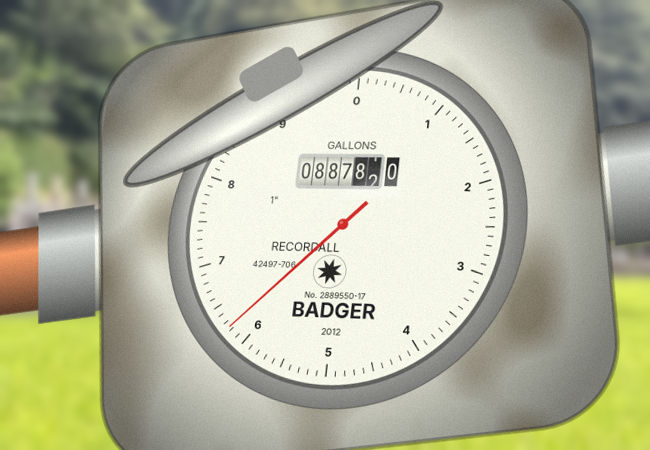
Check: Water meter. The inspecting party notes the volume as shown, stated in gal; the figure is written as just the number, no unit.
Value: 887816.2
